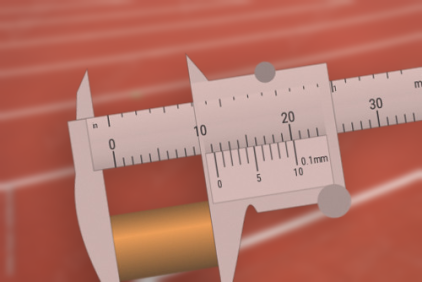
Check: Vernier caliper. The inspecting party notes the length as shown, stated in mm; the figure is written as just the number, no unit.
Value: 11.2
